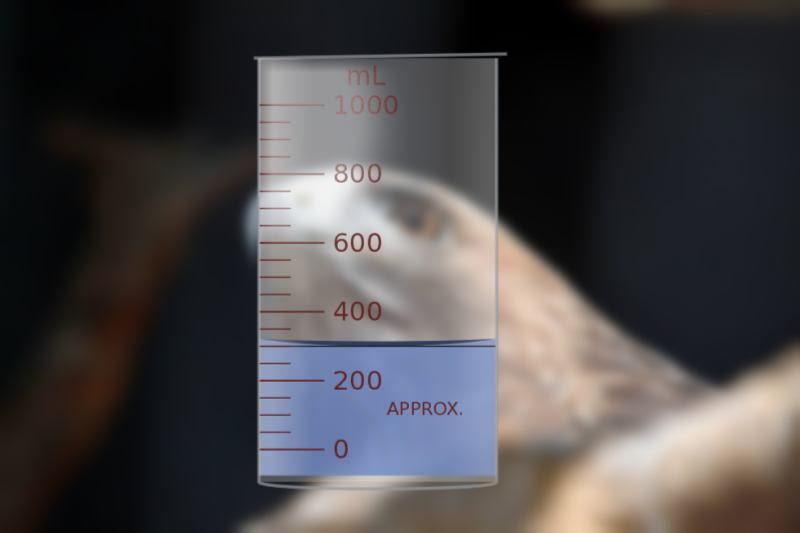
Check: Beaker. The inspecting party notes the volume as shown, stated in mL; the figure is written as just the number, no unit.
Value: 300
